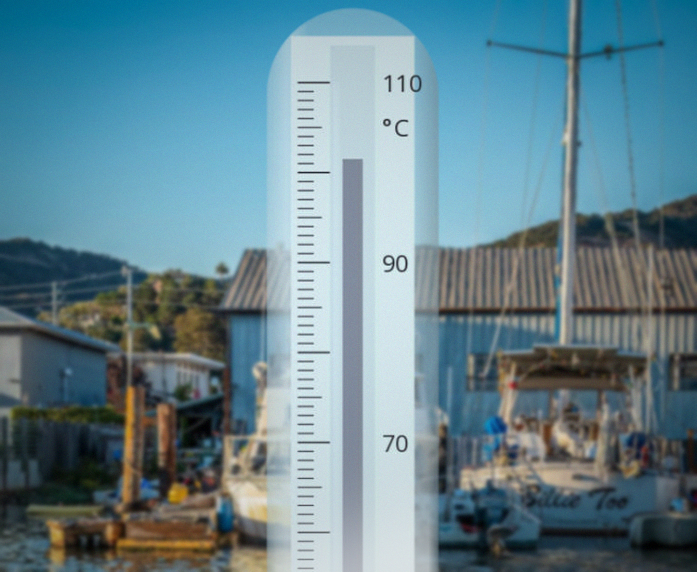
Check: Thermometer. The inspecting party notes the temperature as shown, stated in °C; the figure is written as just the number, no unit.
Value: 101.5
